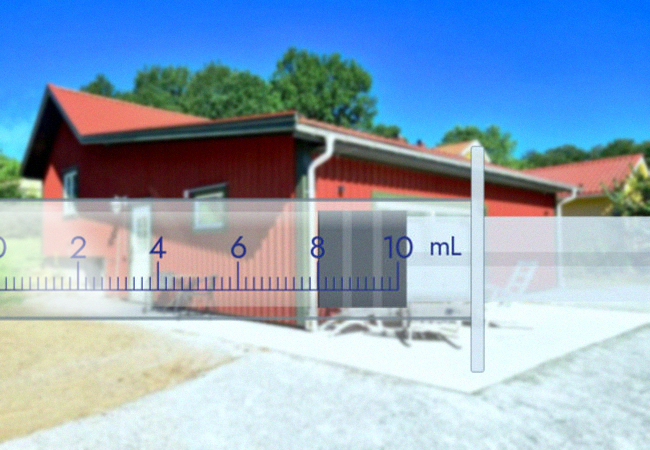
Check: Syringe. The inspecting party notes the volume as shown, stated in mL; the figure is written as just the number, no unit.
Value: 8
